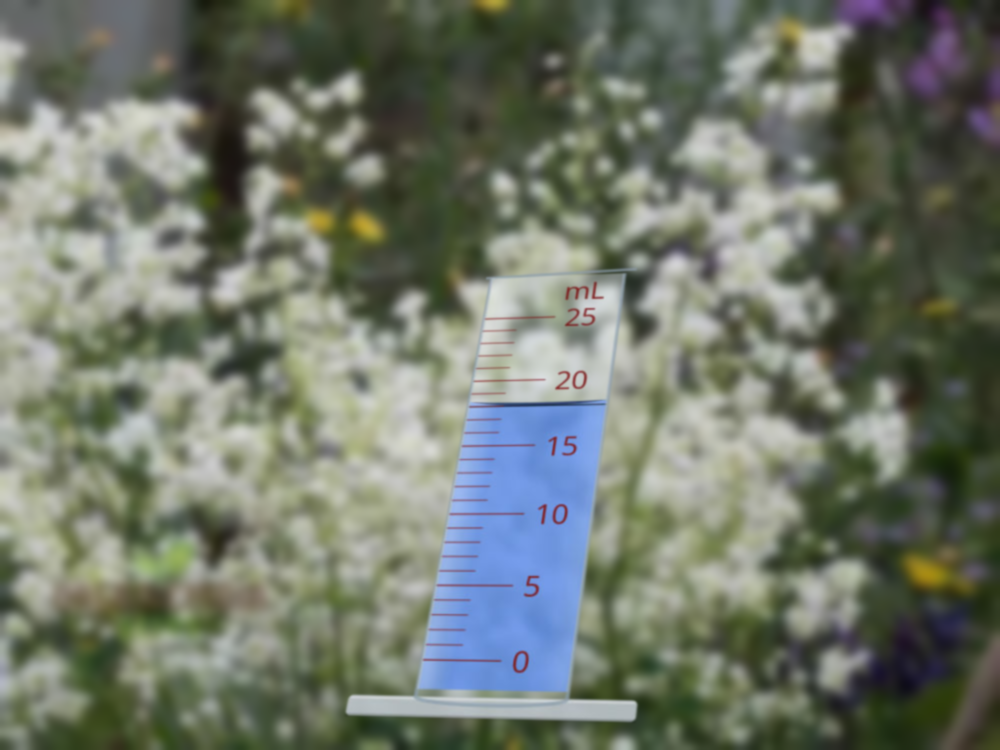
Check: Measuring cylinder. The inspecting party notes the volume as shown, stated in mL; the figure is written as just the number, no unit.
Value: 18
